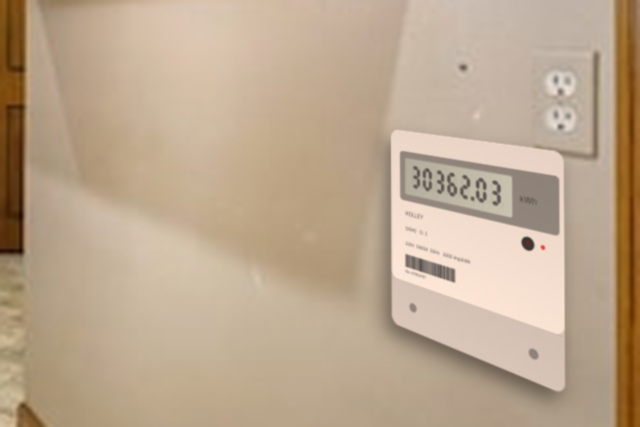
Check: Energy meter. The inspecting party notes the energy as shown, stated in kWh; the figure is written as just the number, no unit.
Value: 30362.03
